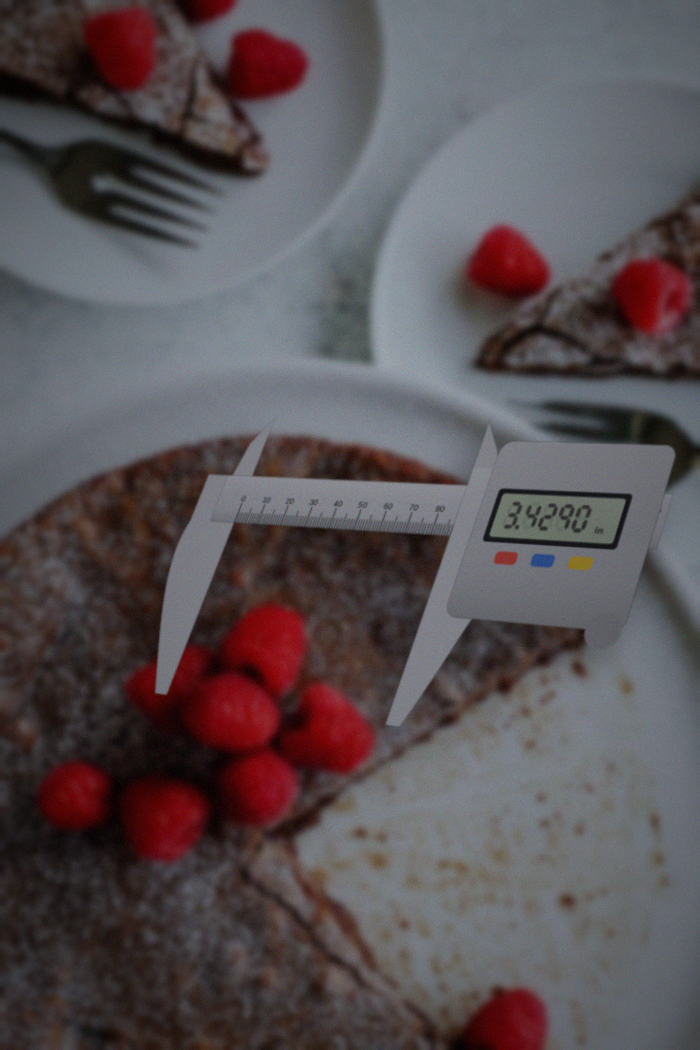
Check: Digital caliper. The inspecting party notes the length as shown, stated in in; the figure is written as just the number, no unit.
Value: 3.4290
